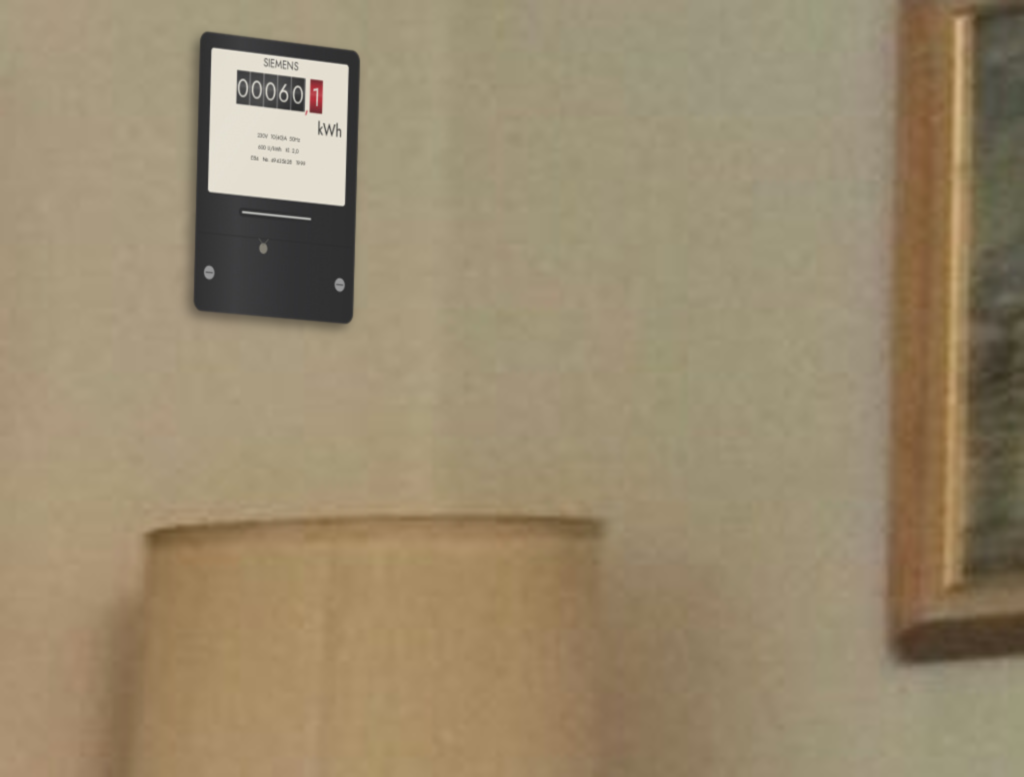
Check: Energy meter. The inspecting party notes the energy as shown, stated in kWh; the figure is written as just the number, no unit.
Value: 60.1
